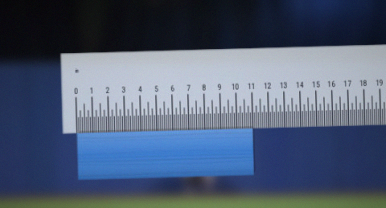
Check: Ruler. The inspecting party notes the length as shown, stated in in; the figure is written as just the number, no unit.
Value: 11
